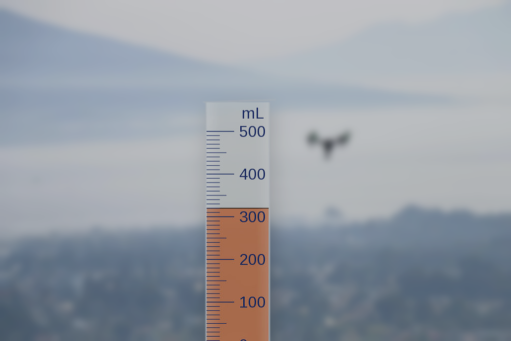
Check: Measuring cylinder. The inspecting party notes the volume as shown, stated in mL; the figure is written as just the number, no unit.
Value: 320
